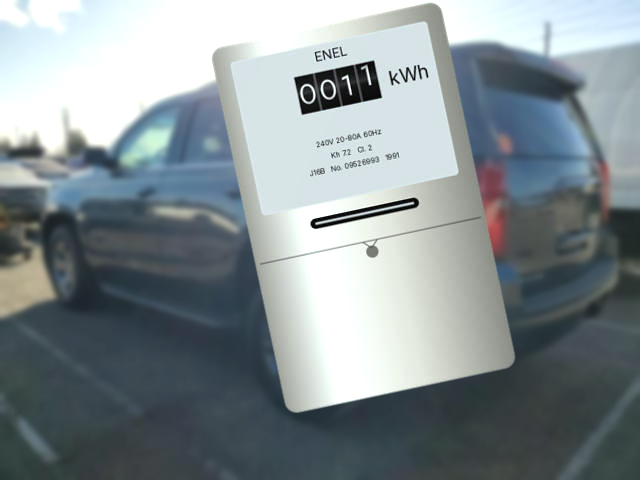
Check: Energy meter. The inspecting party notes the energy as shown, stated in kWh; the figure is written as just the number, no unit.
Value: 11
